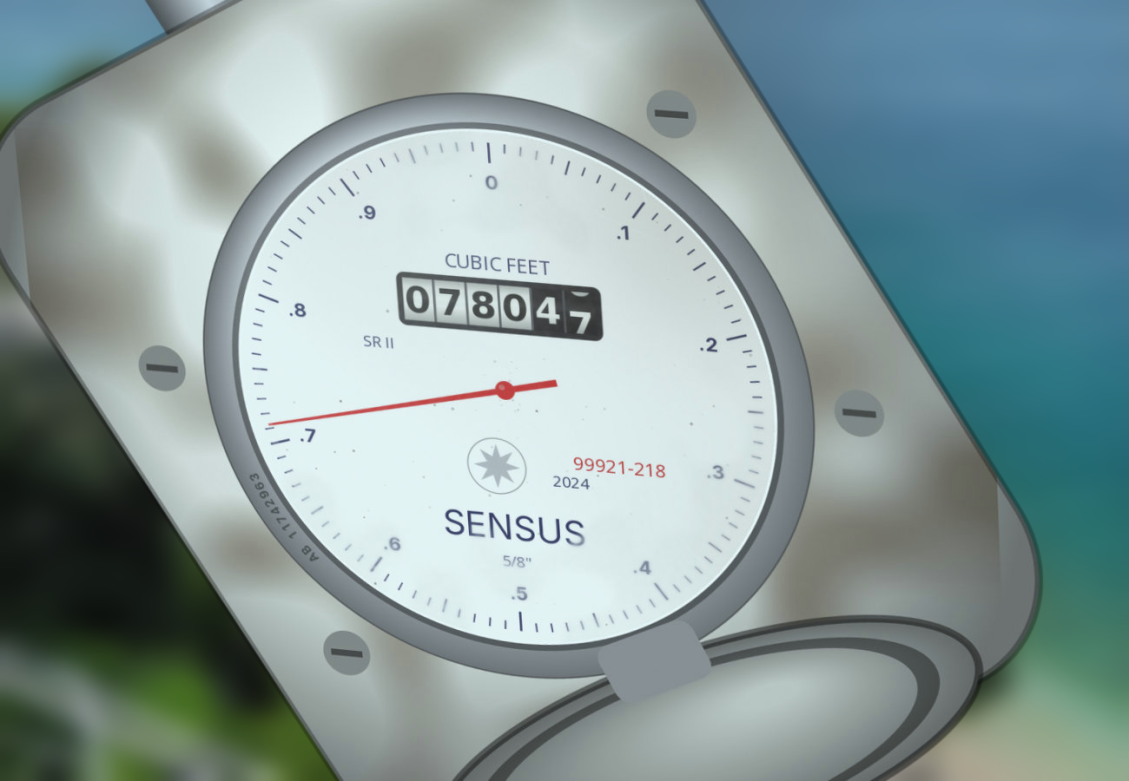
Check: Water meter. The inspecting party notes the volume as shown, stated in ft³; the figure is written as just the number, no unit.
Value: 78046.71
